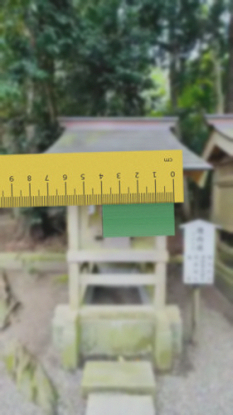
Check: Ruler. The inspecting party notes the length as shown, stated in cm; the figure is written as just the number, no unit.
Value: 4
